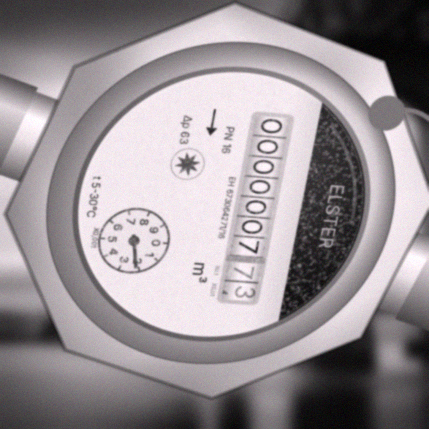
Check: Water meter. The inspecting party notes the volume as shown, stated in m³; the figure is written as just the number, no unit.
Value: 7.732
